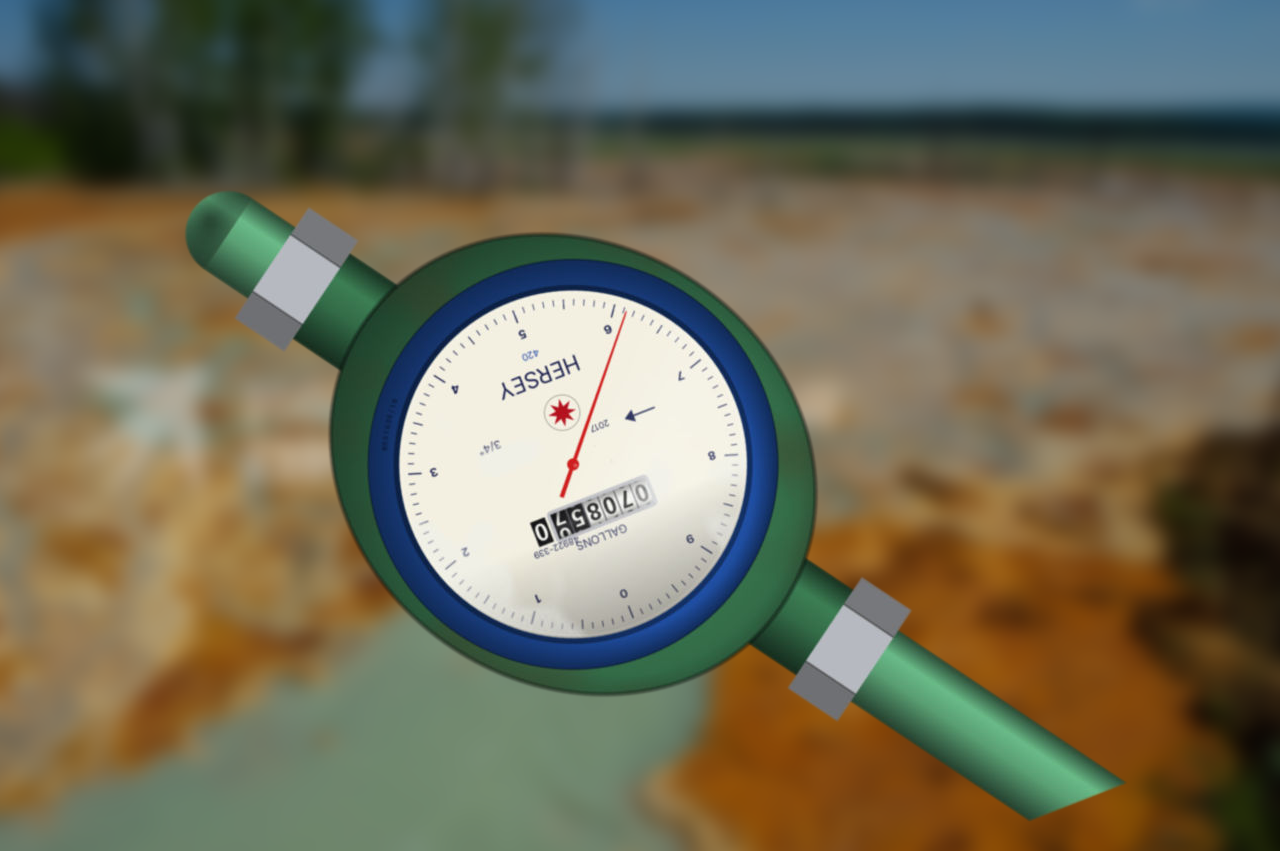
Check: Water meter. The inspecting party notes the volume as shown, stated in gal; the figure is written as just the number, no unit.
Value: 708566.1
